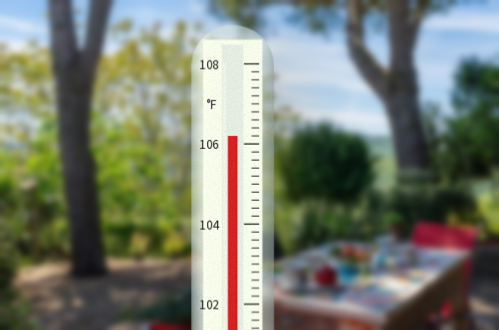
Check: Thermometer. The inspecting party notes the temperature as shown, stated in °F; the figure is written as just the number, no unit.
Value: 106.2
